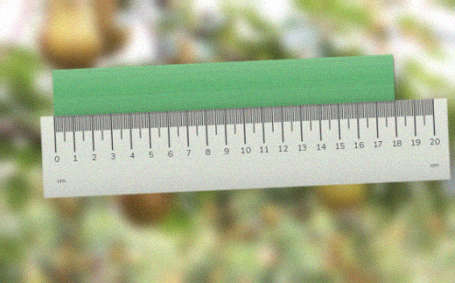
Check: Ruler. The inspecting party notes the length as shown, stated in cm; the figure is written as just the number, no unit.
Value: 18
